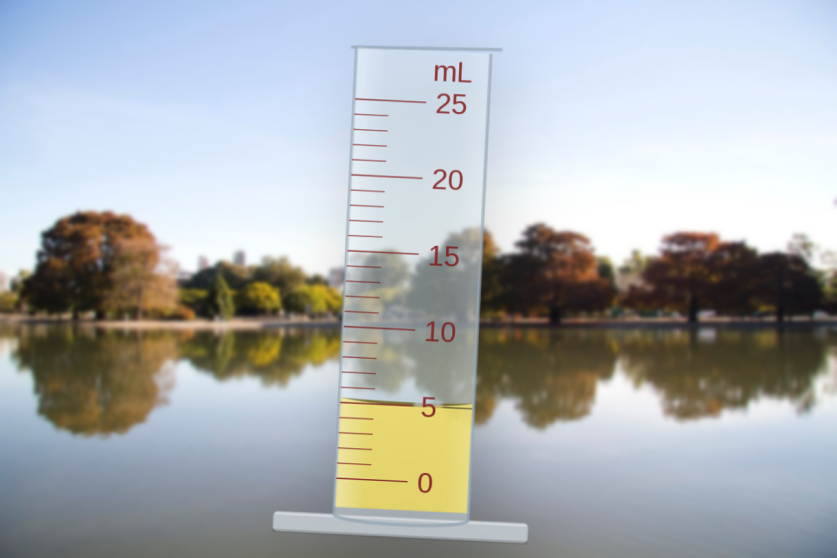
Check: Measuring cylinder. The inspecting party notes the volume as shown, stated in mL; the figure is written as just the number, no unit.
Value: 5
